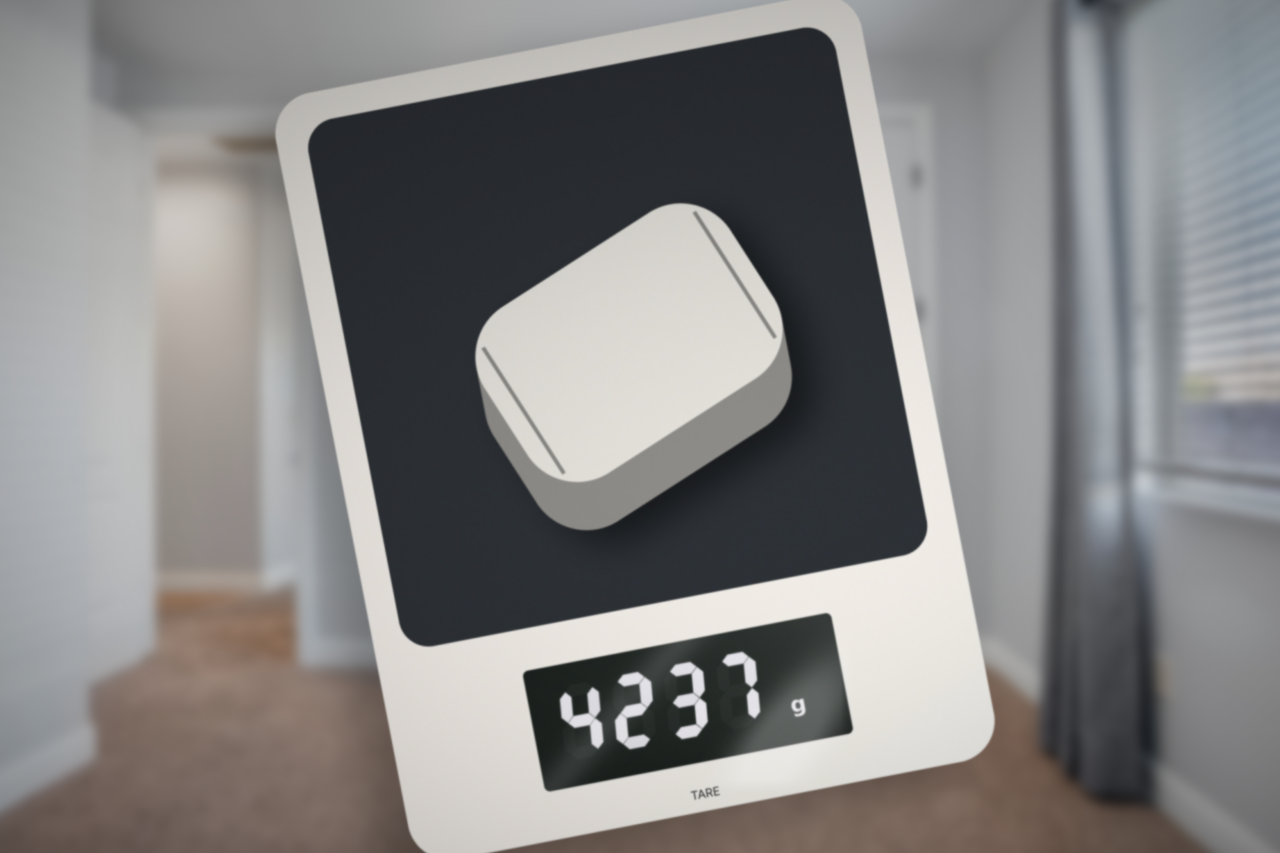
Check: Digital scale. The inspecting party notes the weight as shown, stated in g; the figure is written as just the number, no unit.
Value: 4237
